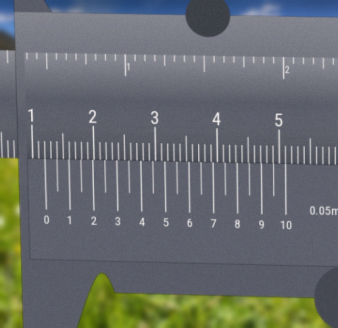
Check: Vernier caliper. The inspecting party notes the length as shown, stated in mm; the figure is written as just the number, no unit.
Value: 12.0
